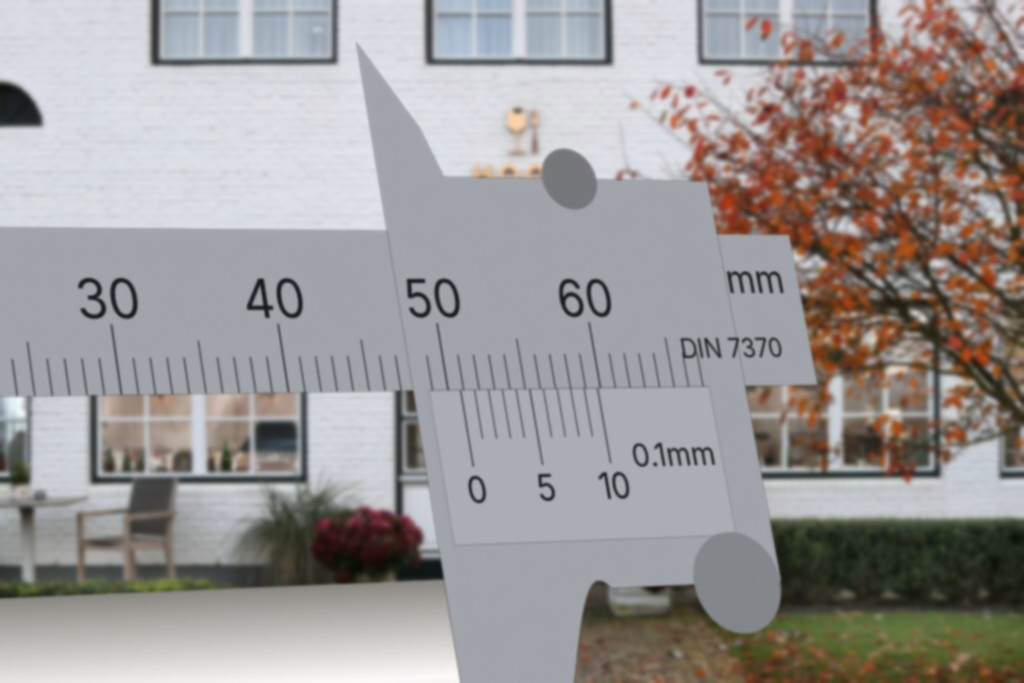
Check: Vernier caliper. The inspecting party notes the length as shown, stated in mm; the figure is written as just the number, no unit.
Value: 50.8
